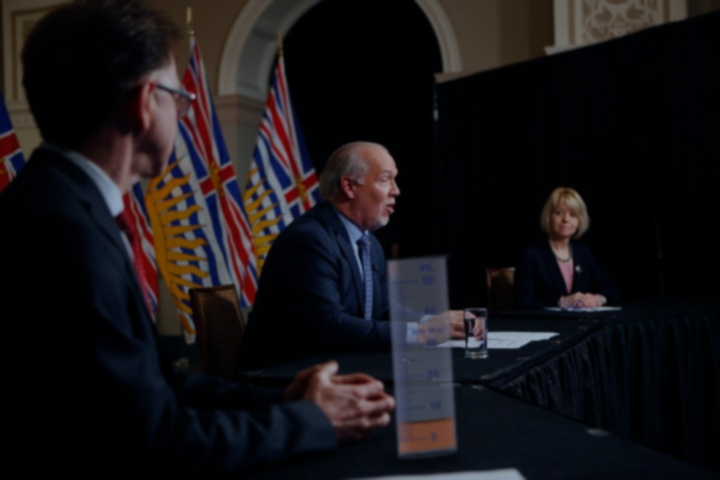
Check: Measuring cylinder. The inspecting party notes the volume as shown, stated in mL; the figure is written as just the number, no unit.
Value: 5
